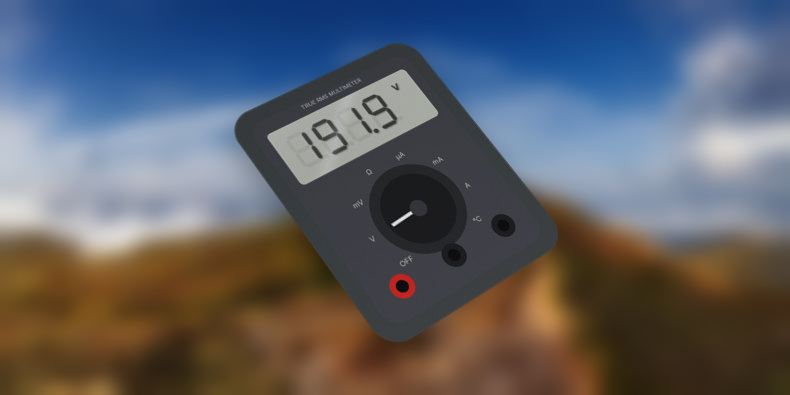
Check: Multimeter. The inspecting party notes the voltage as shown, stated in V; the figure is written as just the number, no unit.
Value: 191.9
